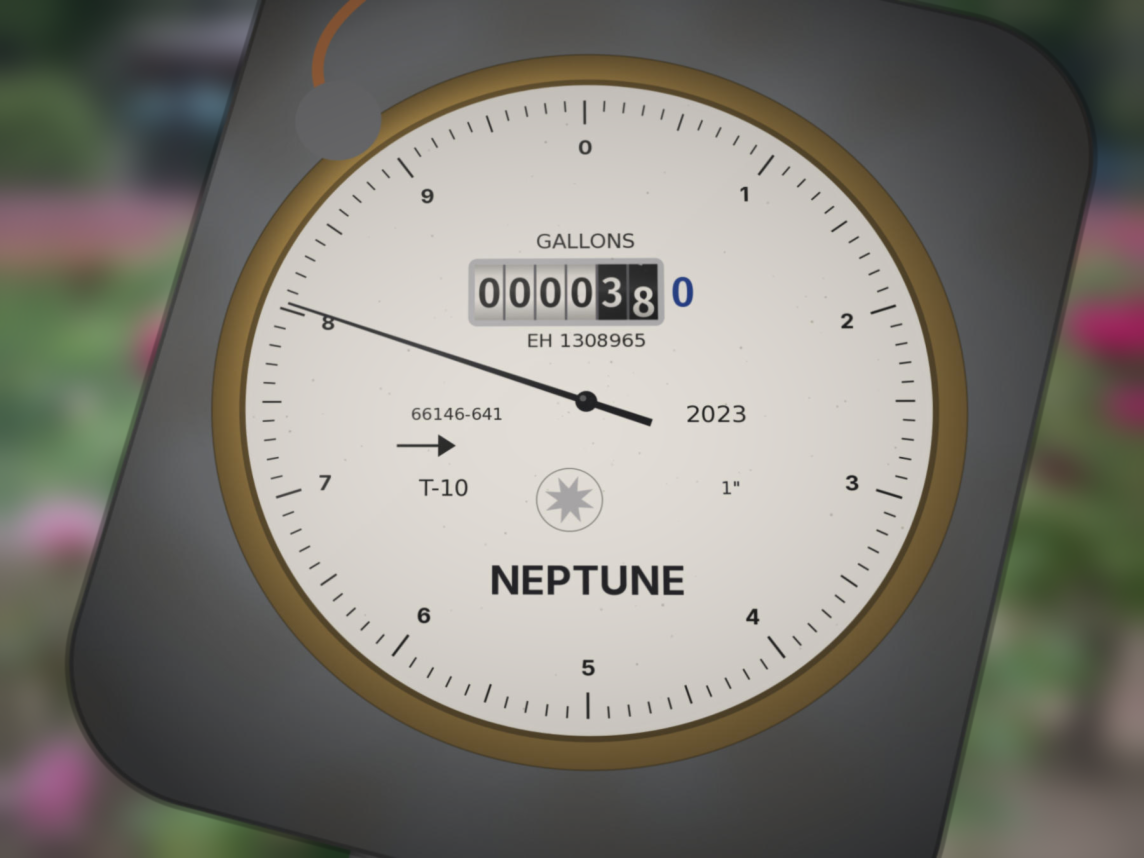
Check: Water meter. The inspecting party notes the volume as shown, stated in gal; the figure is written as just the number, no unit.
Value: 378.0
